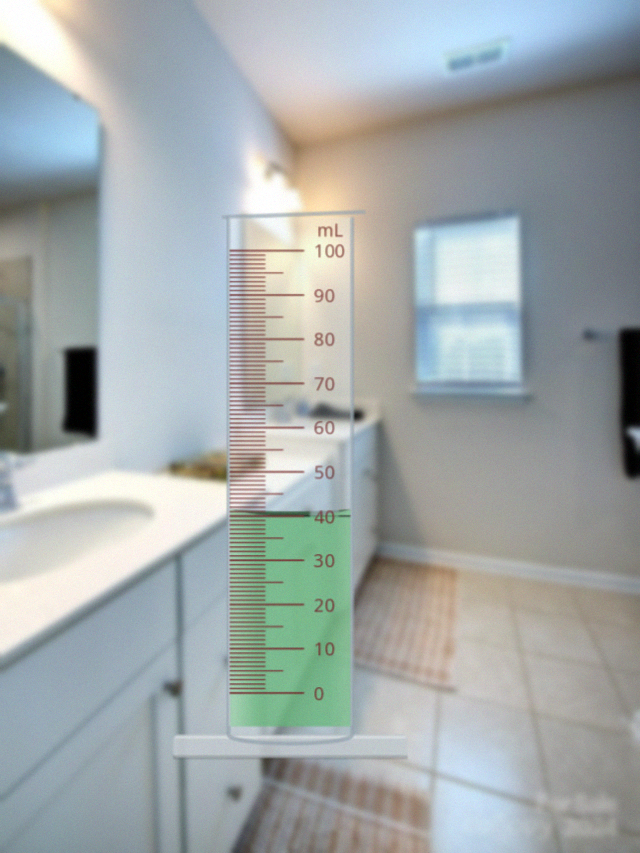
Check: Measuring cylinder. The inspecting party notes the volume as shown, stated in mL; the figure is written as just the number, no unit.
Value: 40
